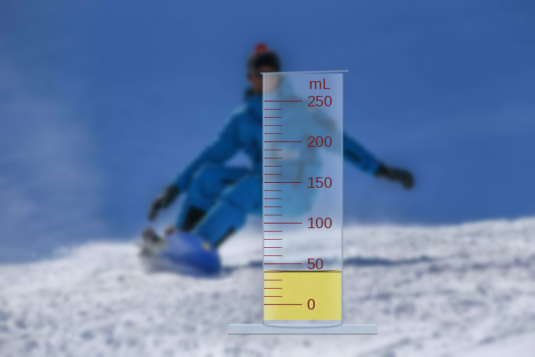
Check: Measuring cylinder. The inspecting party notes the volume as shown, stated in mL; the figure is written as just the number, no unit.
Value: 40
